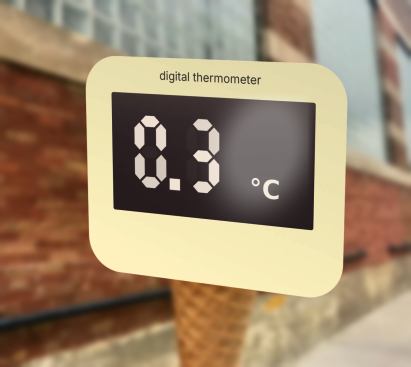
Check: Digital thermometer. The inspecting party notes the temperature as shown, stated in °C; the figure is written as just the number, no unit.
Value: 0.3
